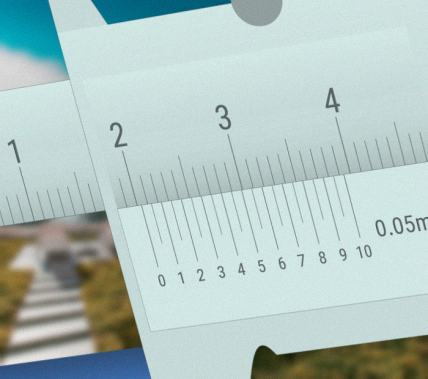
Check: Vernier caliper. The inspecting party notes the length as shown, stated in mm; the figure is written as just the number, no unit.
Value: 20.4
